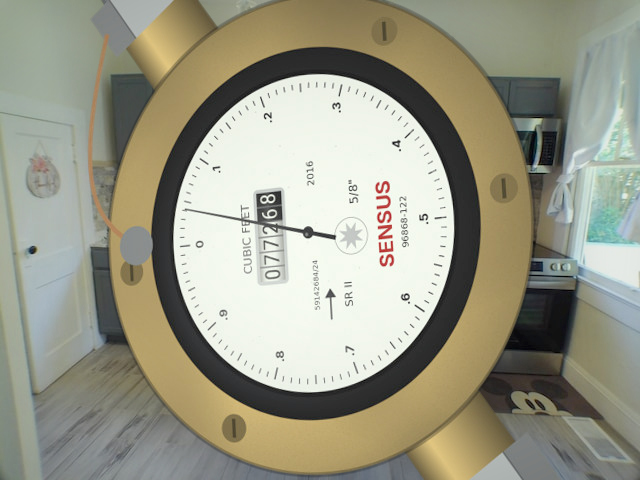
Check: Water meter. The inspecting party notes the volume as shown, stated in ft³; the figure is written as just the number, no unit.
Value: 77268.04
